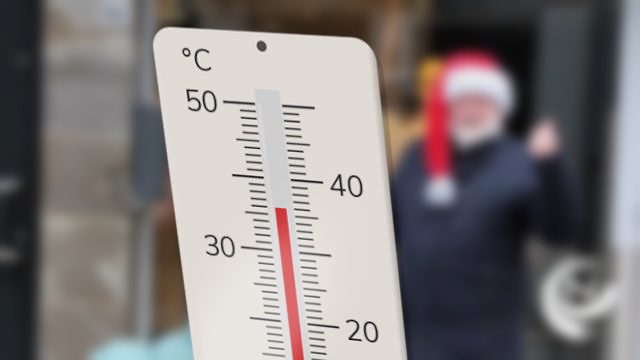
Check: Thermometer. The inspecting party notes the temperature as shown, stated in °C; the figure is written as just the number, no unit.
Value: 36
